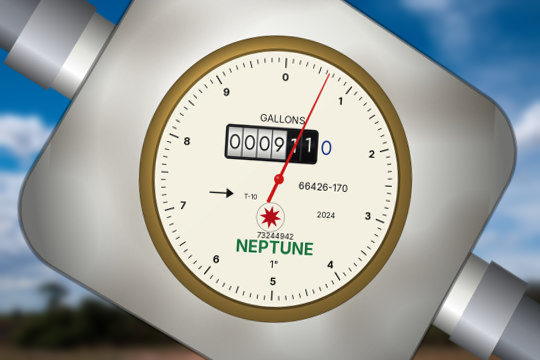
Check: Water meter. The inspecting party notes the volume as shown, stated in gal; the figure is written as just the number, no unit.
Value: 9110.6
